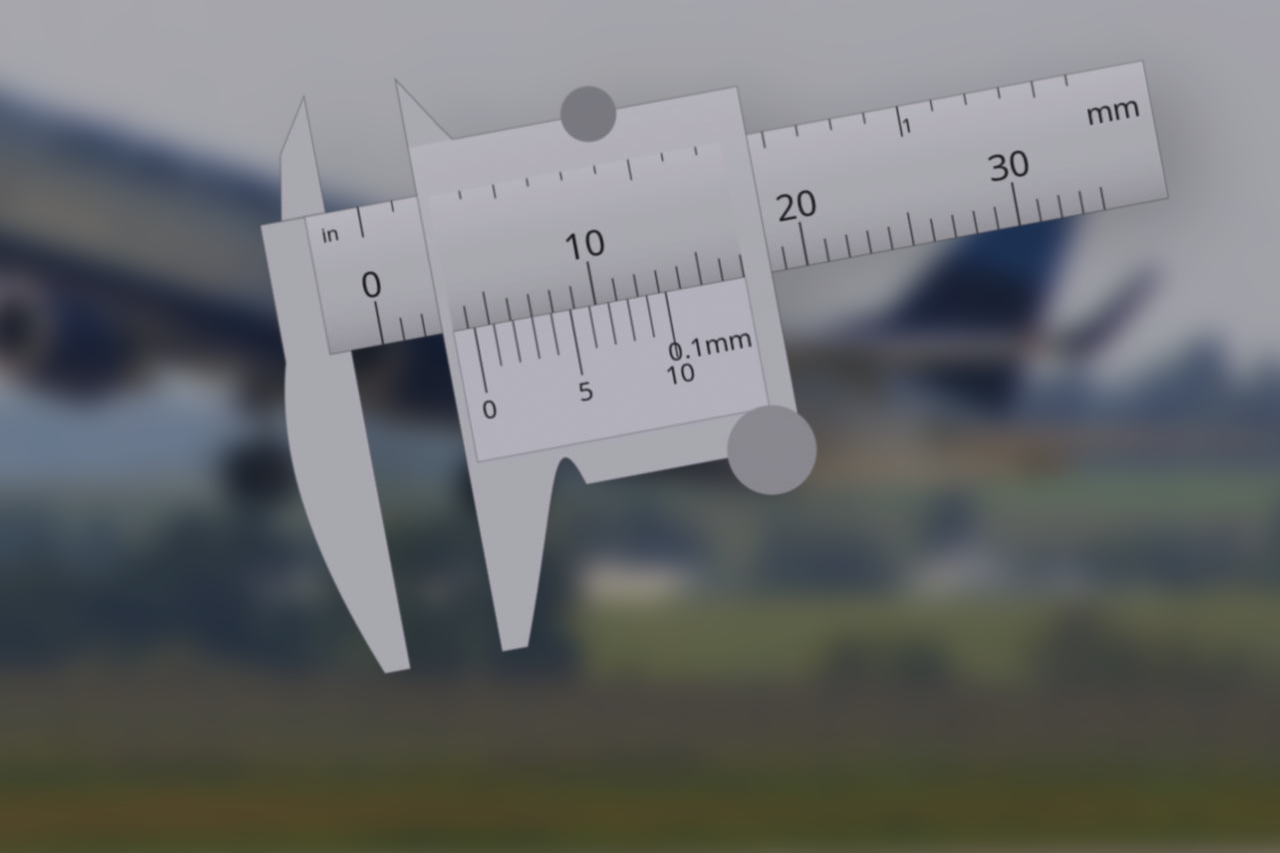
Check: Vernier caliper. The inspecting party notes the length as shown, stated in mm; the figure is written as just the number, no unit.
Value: 4.3
